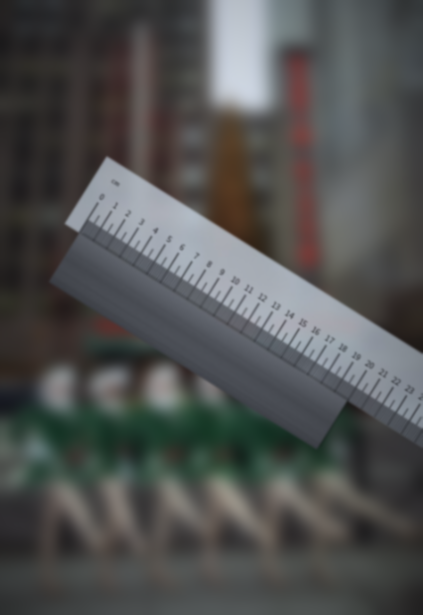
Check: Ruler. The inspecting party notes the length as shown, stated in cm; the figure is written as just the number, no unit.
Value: 20
